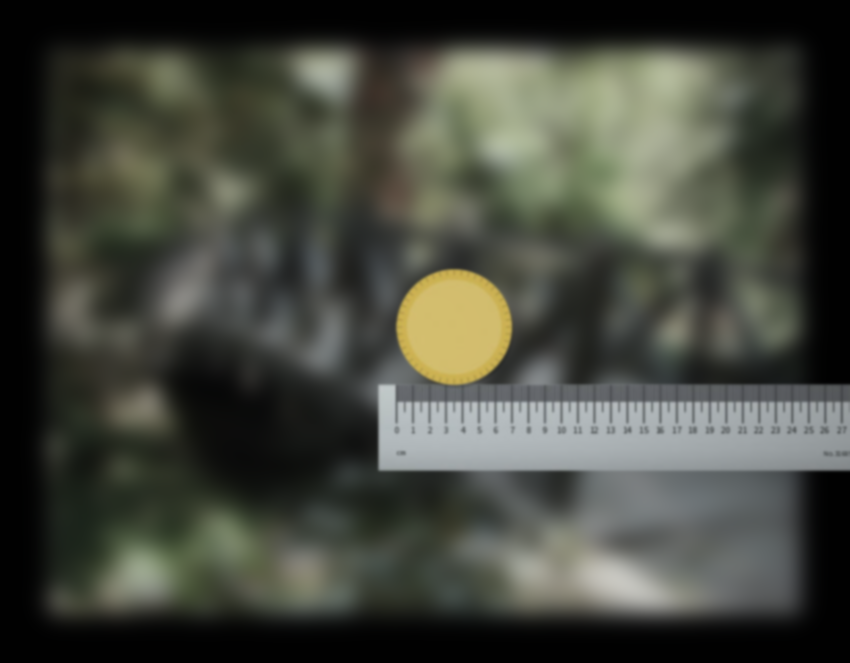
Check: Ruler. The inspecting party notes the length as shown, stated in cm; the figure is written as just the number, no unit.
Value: 7
